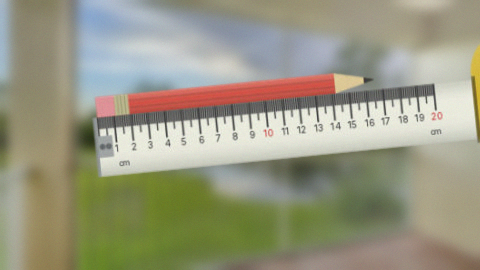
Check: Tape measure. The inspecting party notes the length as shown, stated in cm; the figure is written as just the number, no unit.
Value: 16.5
